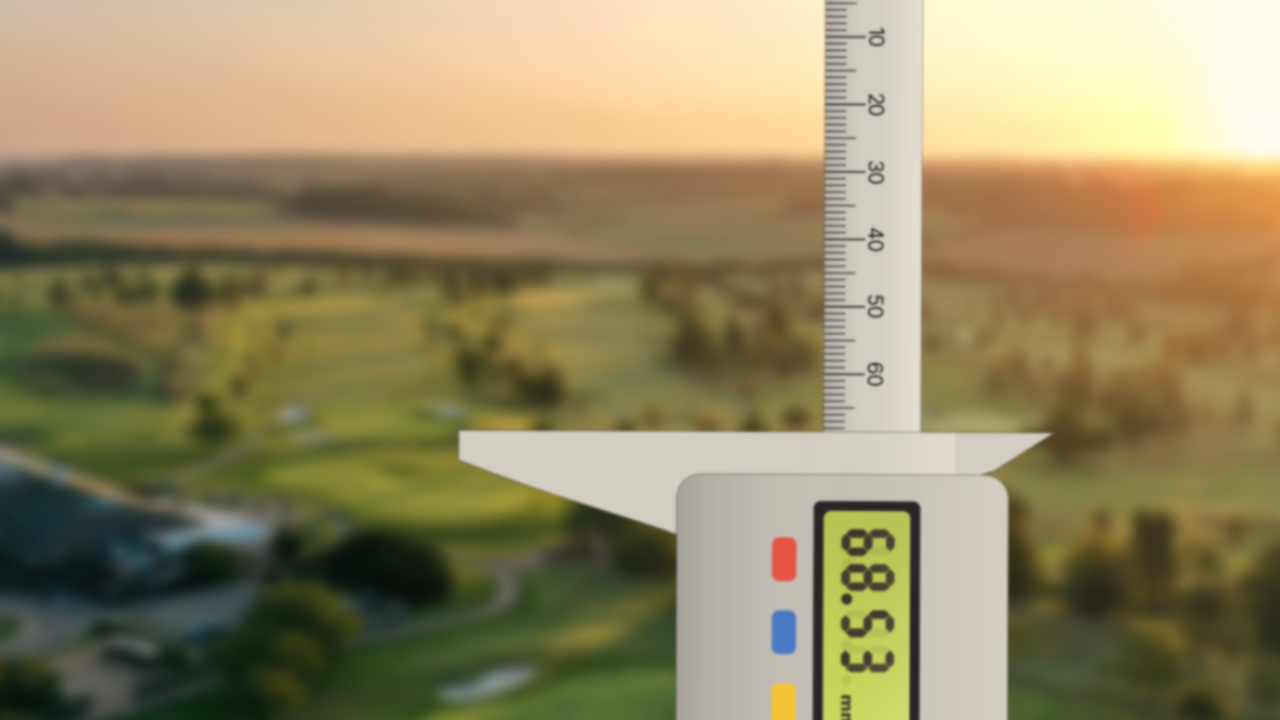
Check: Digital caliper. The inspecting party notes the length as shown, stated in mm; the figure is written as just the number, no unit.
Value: 68.53
